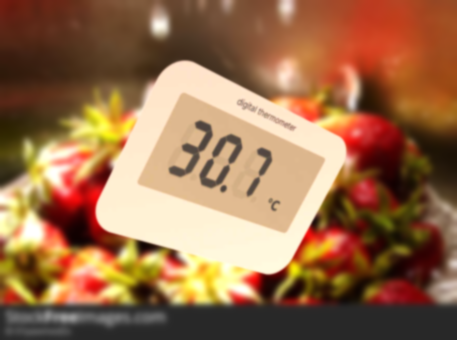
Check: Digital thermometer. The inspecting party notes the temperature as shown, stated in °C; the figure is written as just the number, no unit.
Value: 30.7
